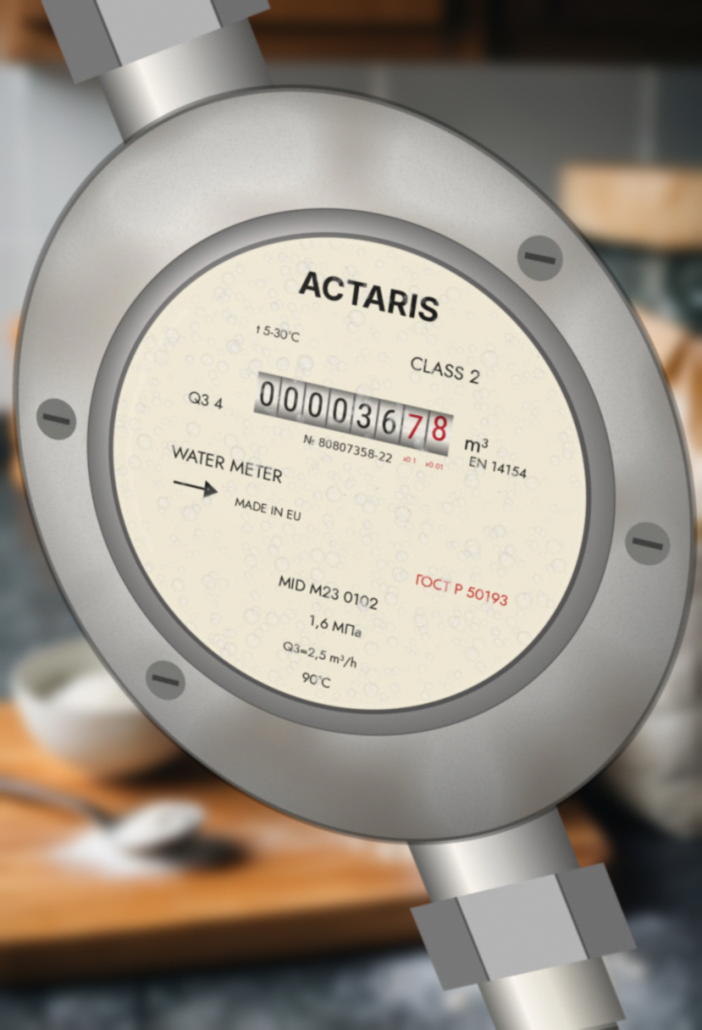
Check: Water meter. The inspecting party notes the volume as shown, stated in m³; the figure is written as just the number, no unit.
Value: 36.78
